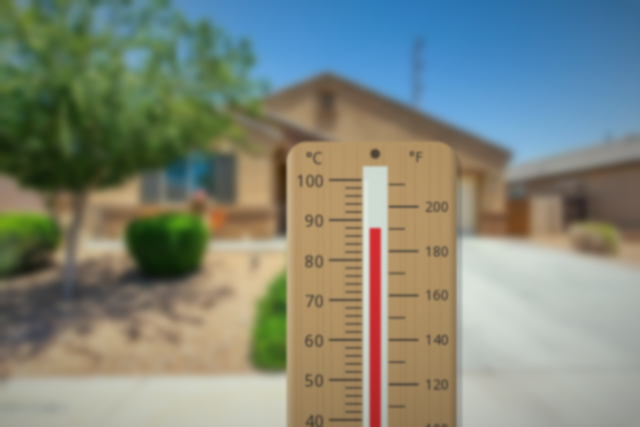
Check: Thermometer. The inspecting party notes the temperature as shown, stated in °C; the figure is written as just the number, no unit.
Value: 88
